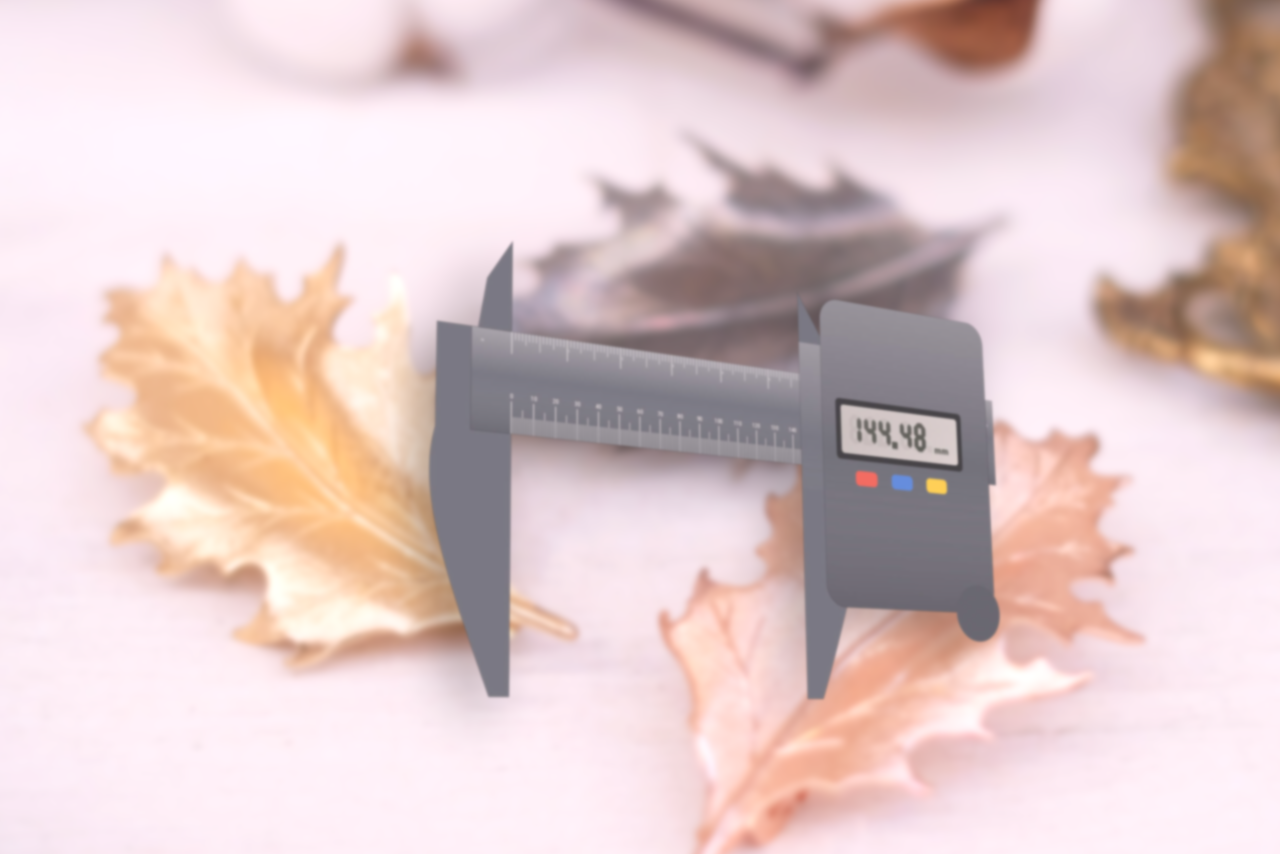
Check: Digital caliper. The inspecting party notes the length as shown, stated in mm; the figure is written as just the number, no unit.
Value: 144.48
